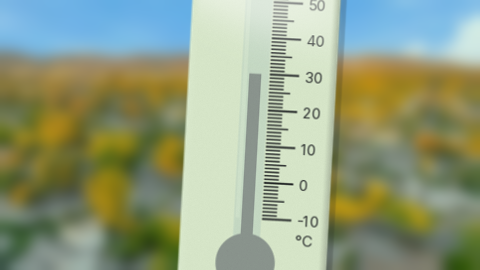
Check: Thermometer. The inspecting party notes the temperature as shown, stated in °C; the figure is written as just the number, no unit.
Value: 30
